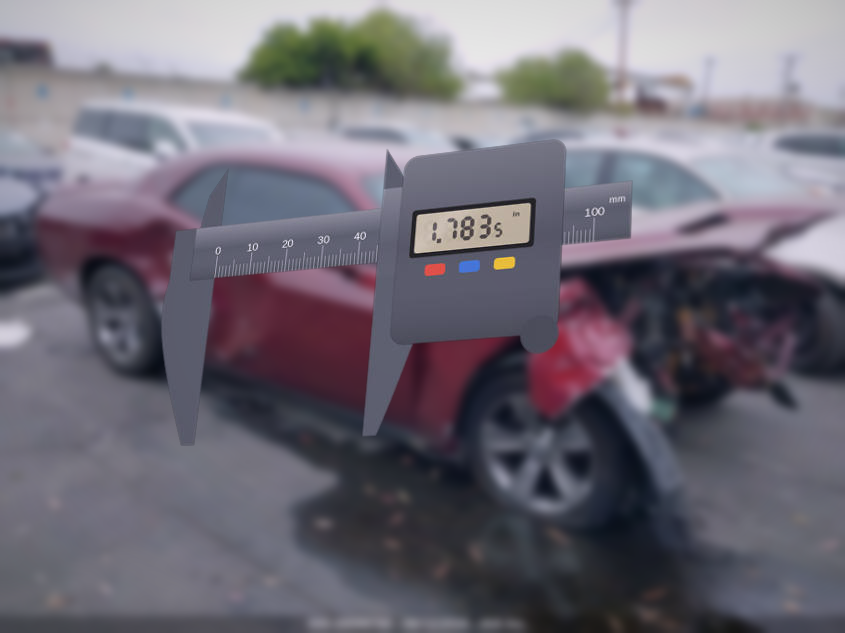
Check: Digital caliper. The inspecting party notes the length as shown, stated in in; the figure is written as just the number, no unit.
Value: 1.7835
